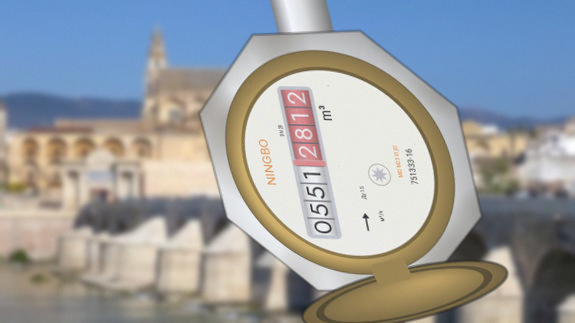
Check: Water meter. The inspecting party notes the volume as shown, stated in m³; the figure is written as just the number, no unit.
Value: 551.2812
